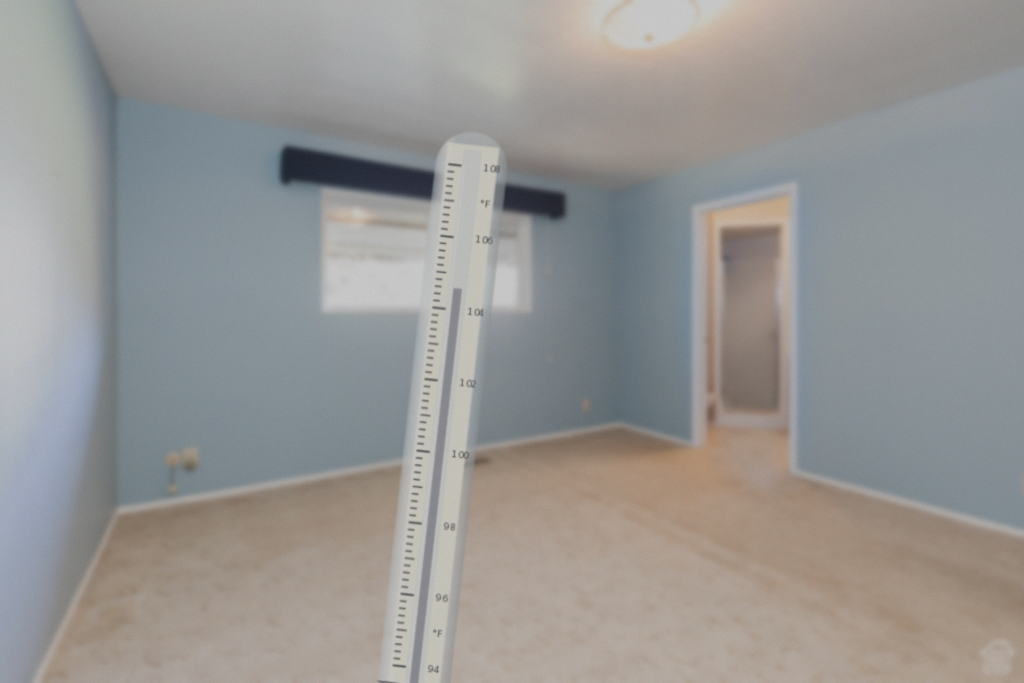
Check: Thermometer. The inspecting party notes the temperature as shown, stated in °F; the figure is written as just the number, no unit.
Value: 104.6
